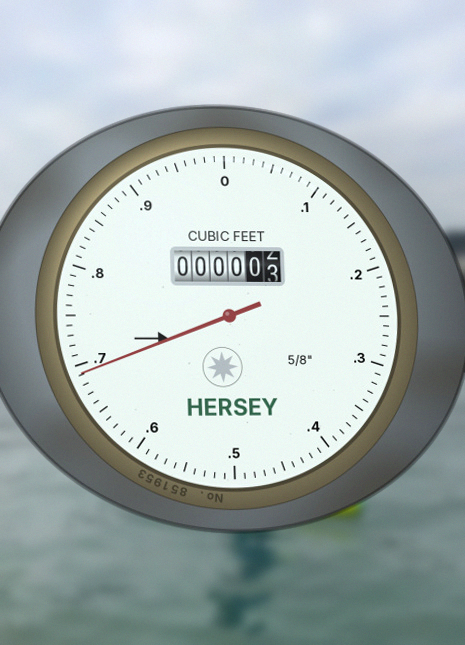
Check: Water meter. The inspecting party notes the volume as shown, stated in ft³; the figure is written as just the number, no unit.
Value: 2.69
